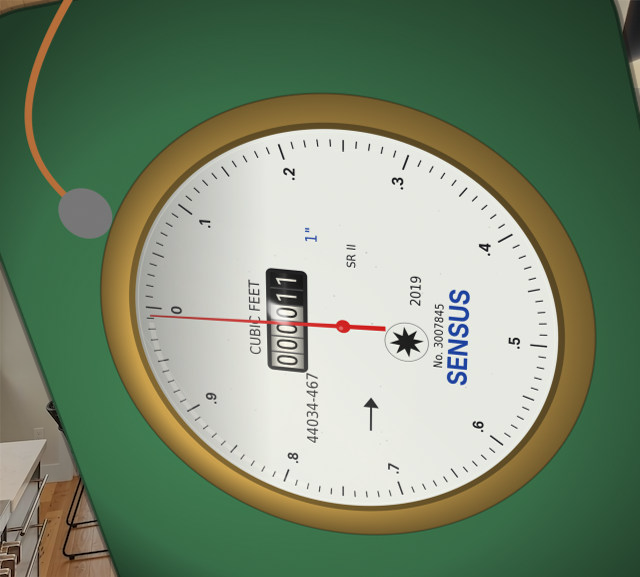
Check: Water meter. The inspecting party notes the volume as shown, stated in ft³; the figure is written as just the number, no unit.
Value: 10.99
